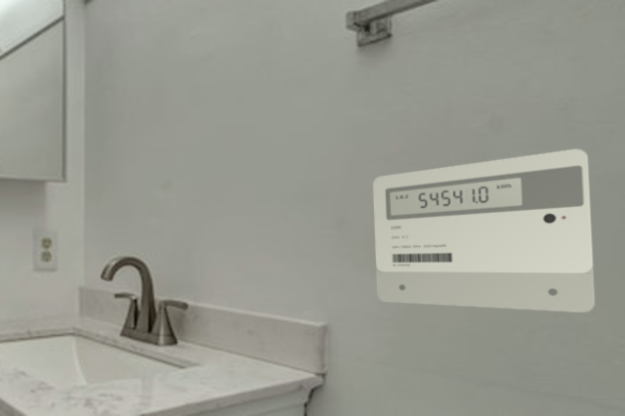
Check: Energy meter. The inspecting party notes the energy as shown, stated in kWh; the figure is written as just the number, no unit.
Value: 54541.0
